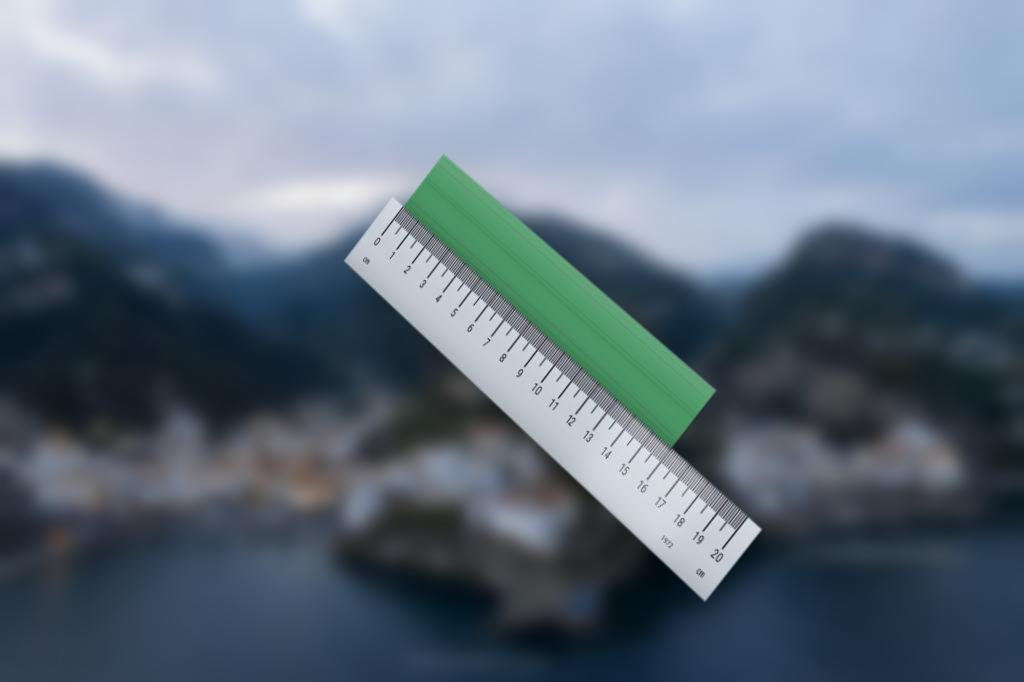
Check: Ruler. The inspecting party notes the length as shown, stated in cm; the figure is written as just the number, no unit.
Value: 16
